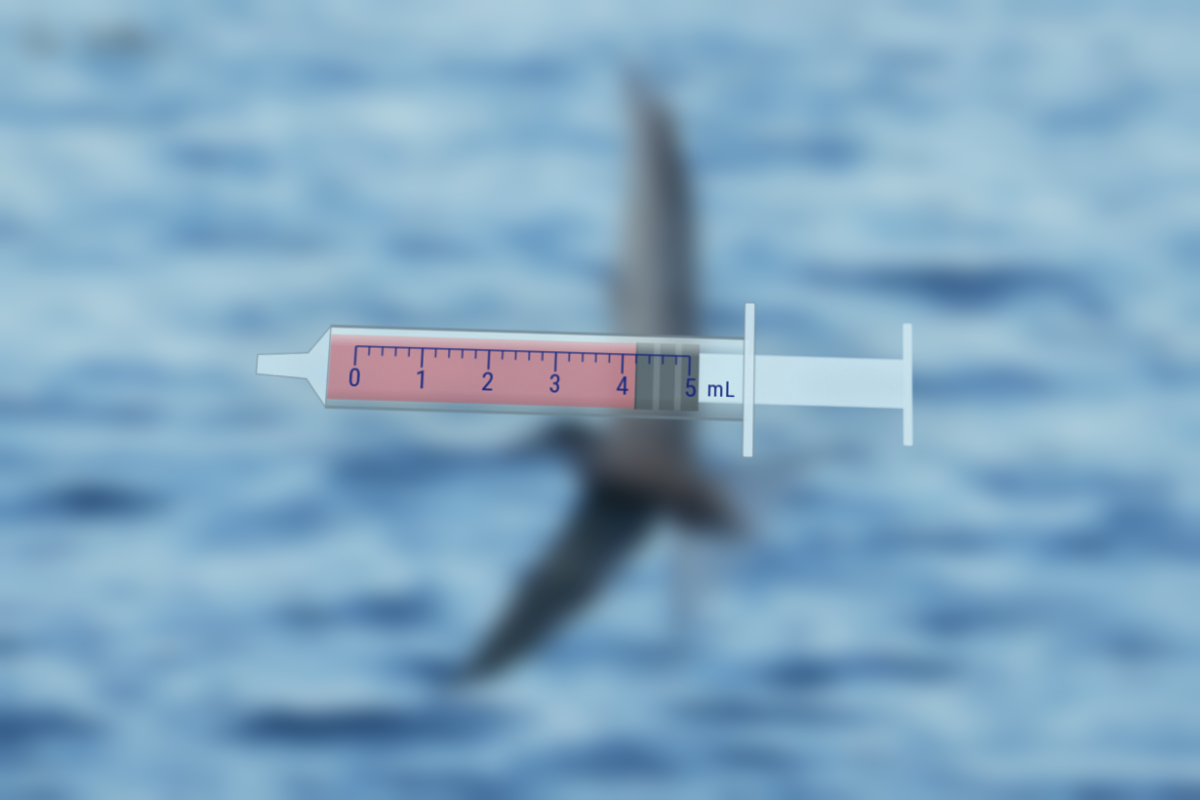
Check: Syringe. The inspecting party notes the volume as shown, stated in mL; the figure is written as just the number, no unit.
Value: 4.2
